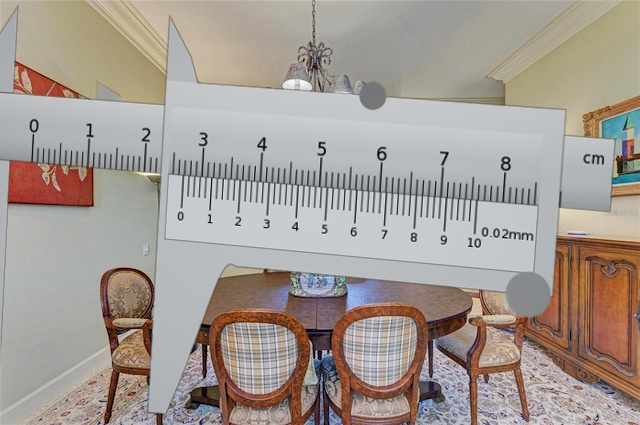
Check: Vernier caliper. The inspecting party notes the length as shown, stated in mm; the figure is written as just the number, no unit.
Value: 26.8
